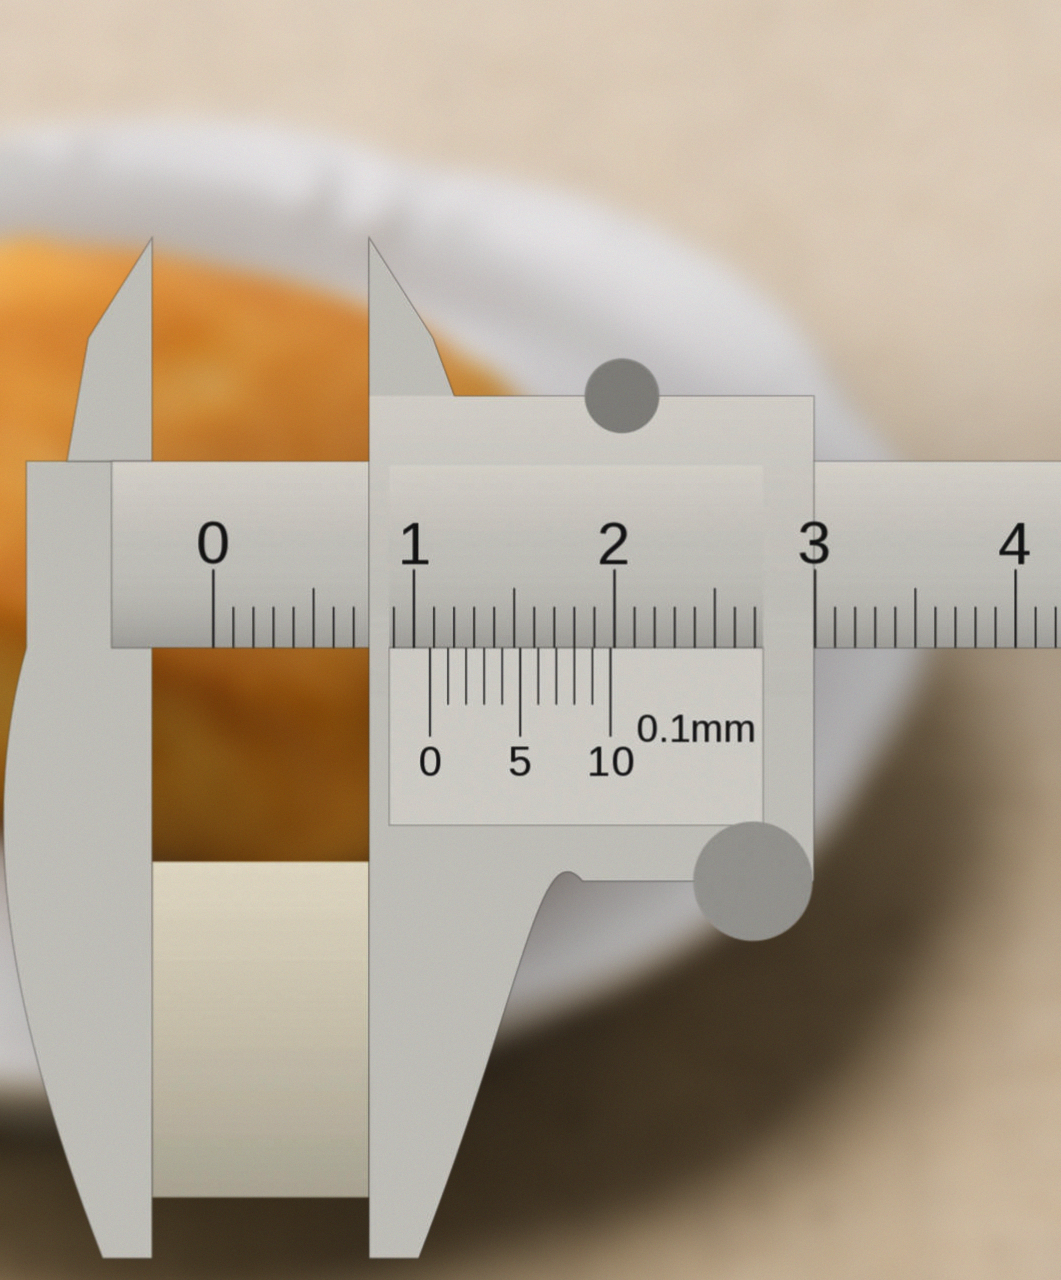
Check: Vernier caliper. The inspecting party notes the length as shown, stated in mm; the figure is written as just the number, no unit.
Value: 10.8
